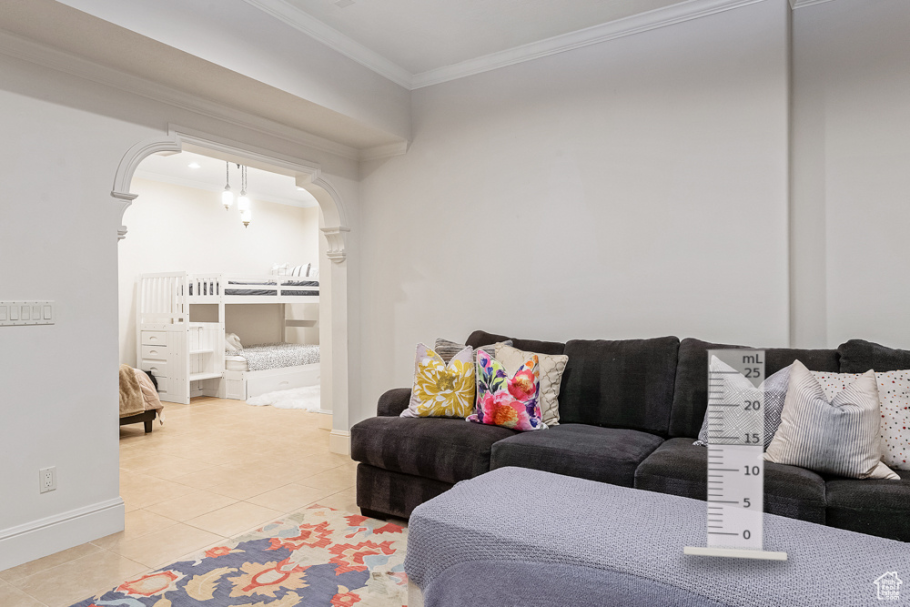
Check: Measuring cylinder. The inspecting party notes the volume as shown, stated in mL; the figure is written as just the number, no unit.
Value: 14
